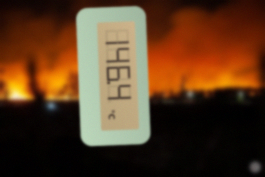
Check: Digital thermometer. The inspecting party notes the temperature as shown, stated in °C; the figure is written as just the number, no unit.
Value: 146.4
